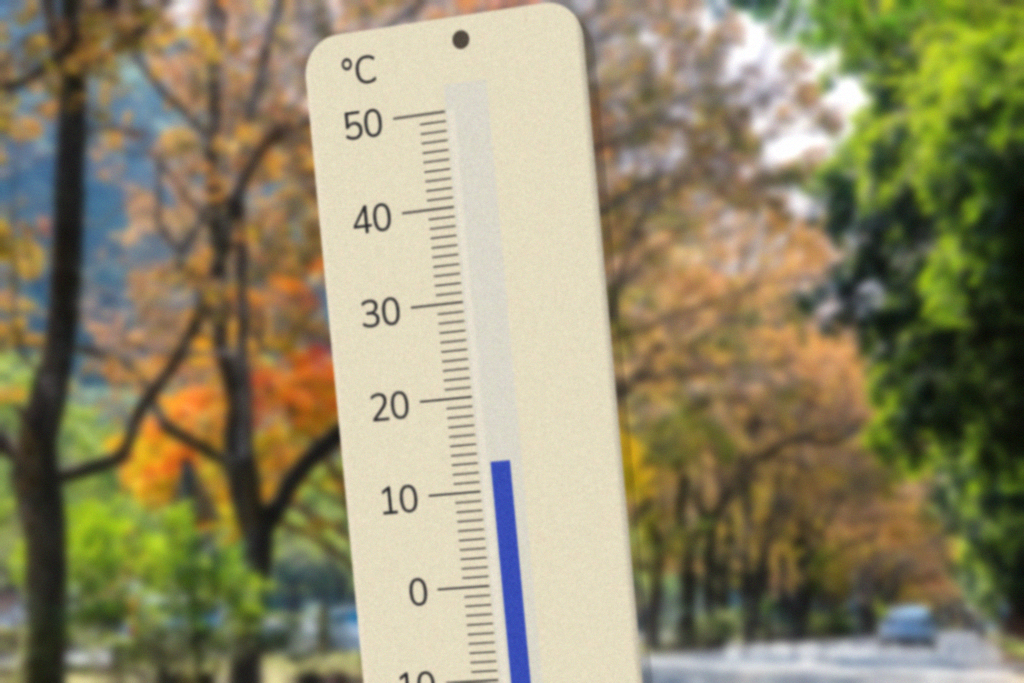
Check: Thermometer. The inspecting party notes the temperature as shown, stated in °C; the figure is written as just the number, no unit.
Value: 13
